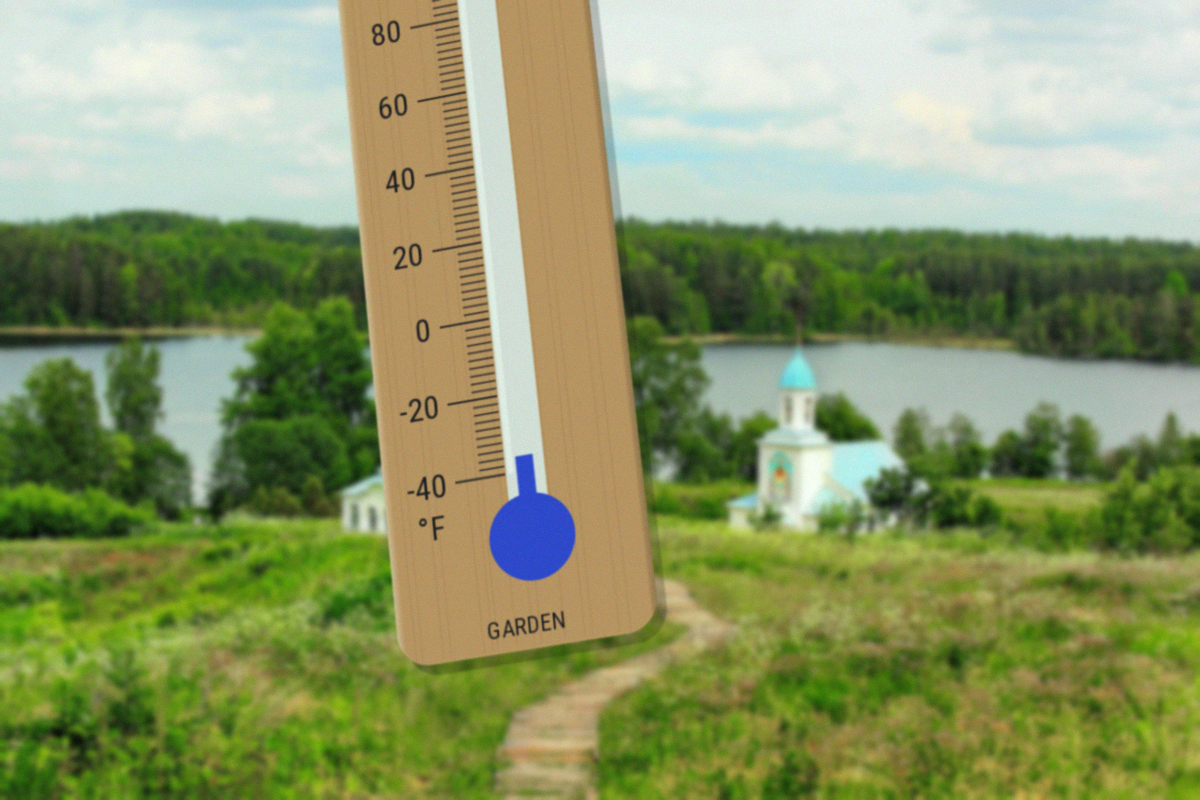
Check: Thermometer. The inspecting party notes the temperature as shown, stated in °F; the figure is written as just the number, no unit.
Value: -36
